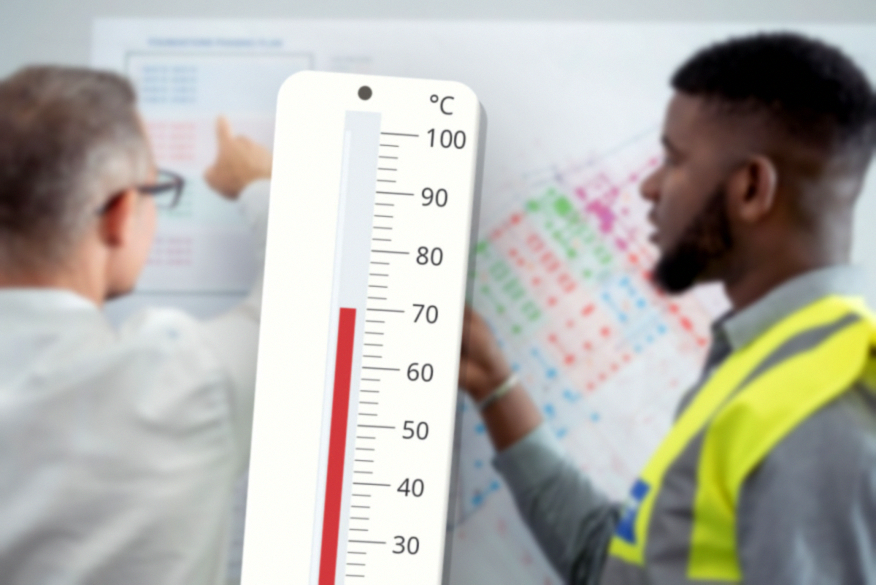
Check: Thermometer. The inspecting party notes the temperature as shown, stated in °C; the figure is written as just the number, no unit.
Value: 70
